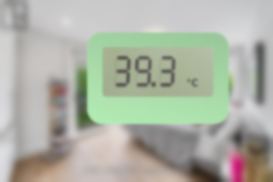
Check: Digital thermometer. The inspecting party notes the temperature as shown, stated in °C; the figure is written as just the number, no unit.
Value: 39.3
